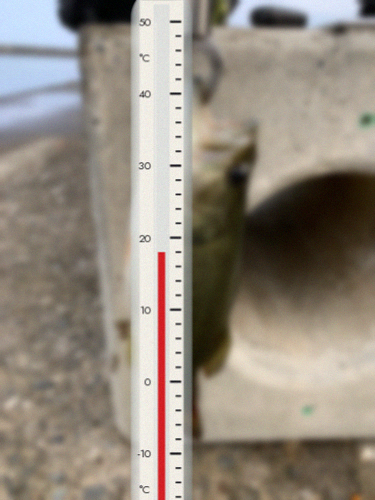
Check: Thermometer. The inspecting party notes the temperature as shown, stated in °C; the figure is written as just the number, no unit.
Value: 18
